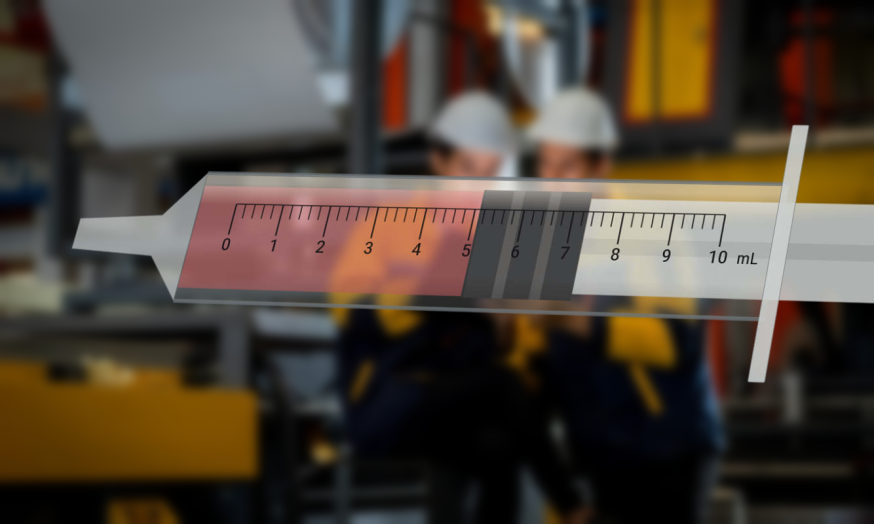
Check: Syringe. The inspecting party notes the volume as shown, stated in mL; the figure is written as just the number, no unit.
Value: 5.1
